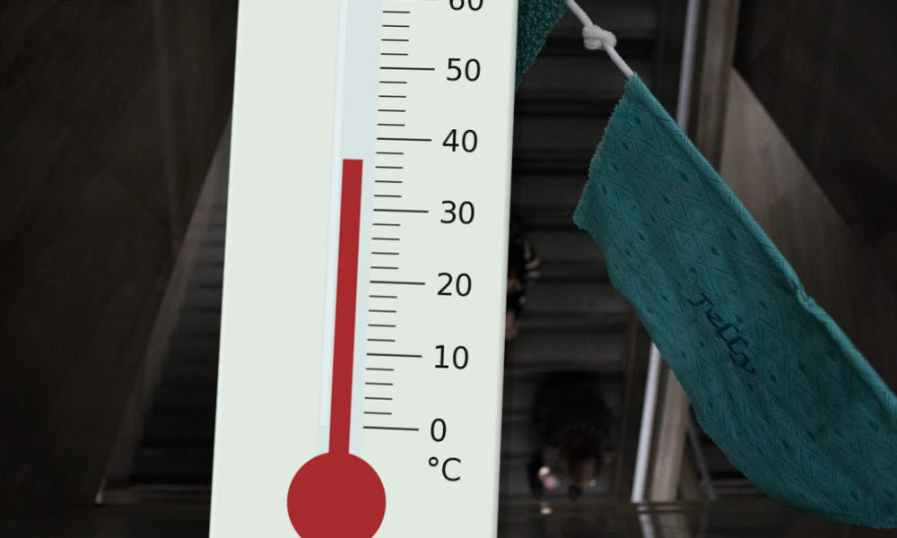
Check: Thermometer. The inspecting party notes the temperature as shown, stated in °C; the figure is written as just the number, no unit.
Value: 37
